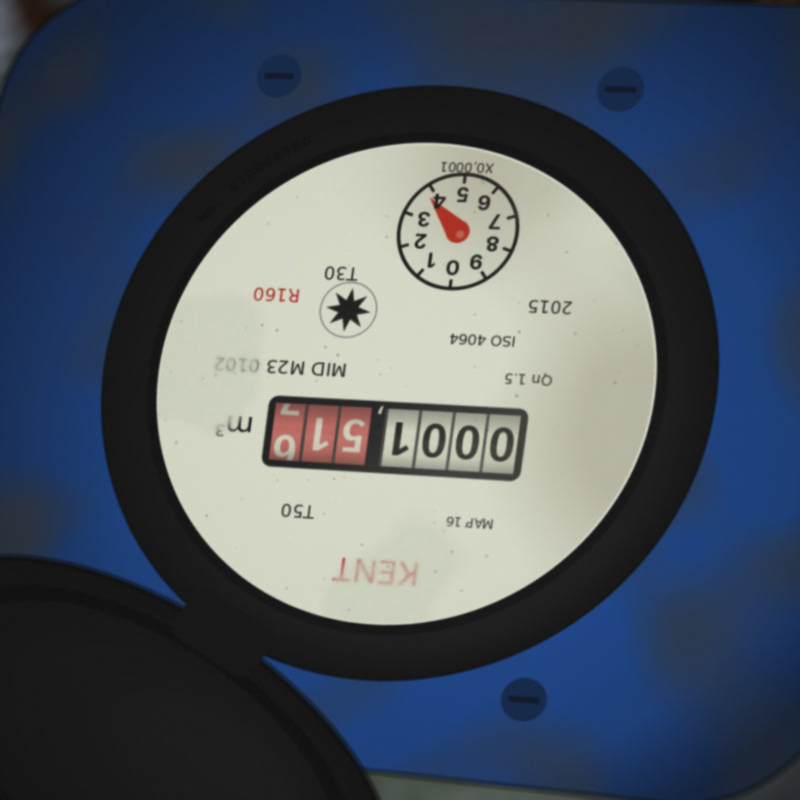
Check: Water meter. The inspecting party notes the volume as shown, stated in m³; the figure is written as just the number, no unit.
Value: 1.5163
